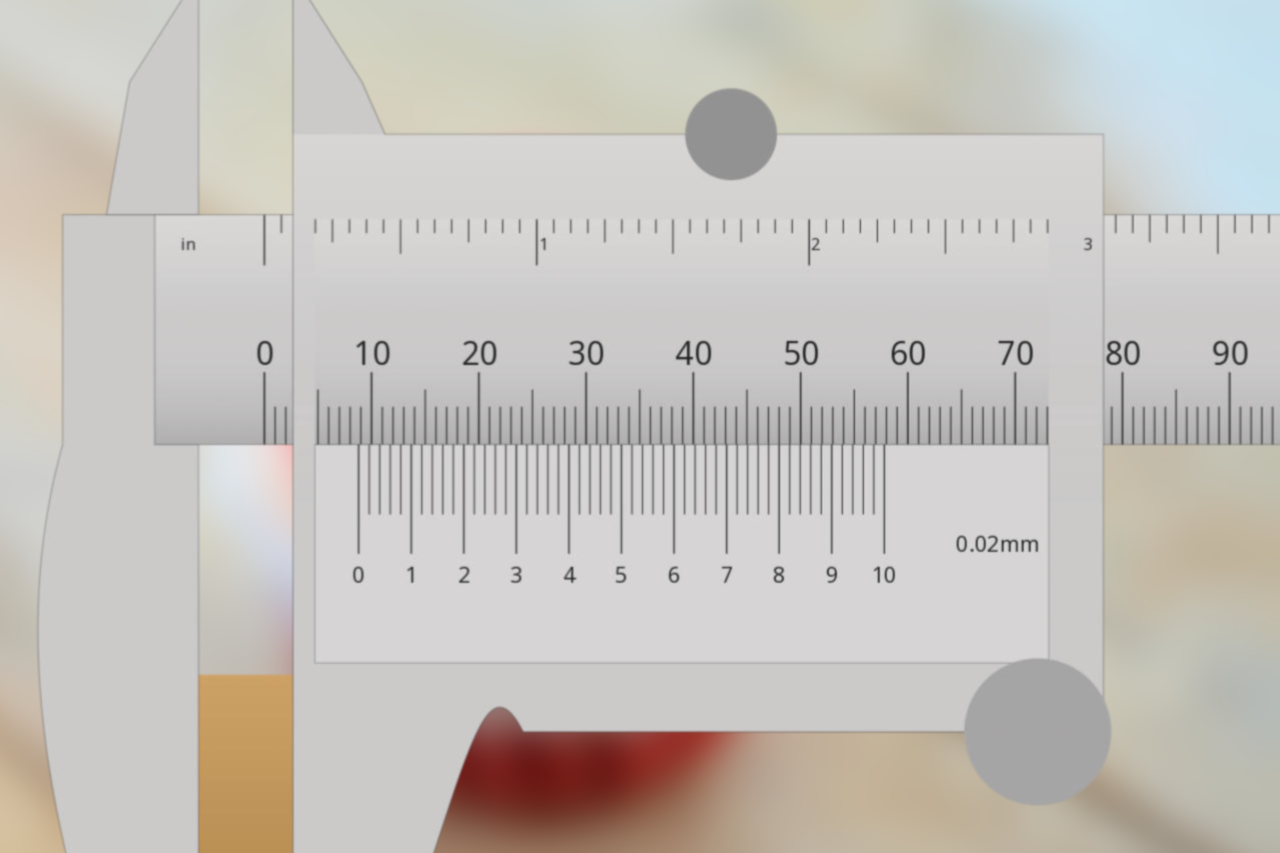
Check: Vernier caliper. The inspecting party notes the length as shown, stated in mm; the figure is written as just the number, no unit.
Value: 8.8
